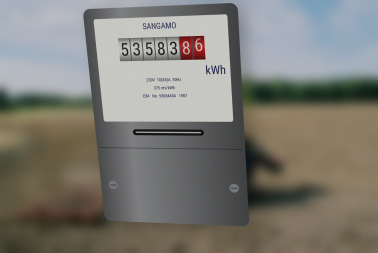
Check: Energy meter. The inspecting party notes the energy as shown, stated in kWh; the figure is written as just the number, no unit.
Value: 53583.86
